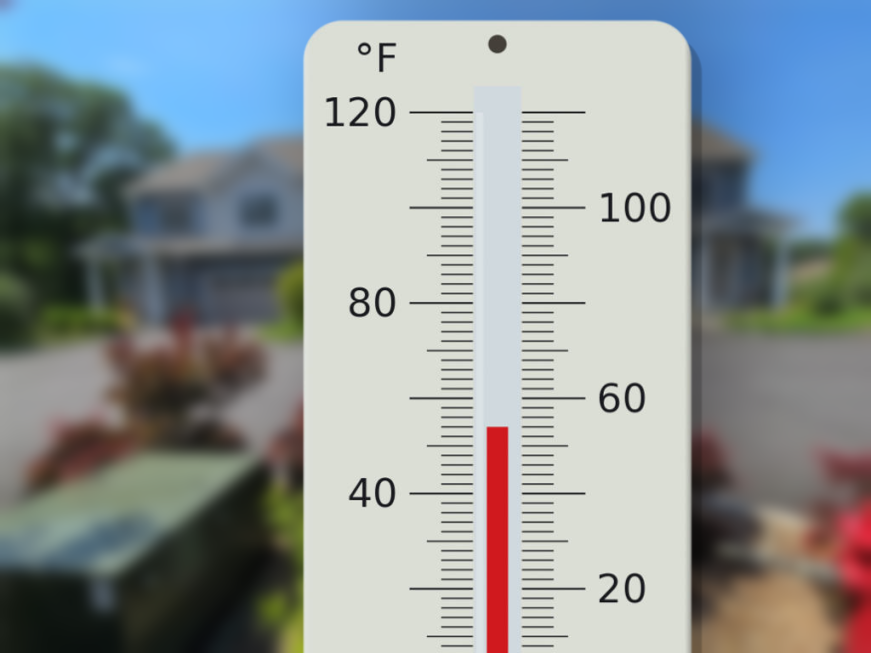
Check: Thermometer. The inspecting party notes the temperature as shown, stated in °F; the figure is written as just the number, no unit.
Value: 54
